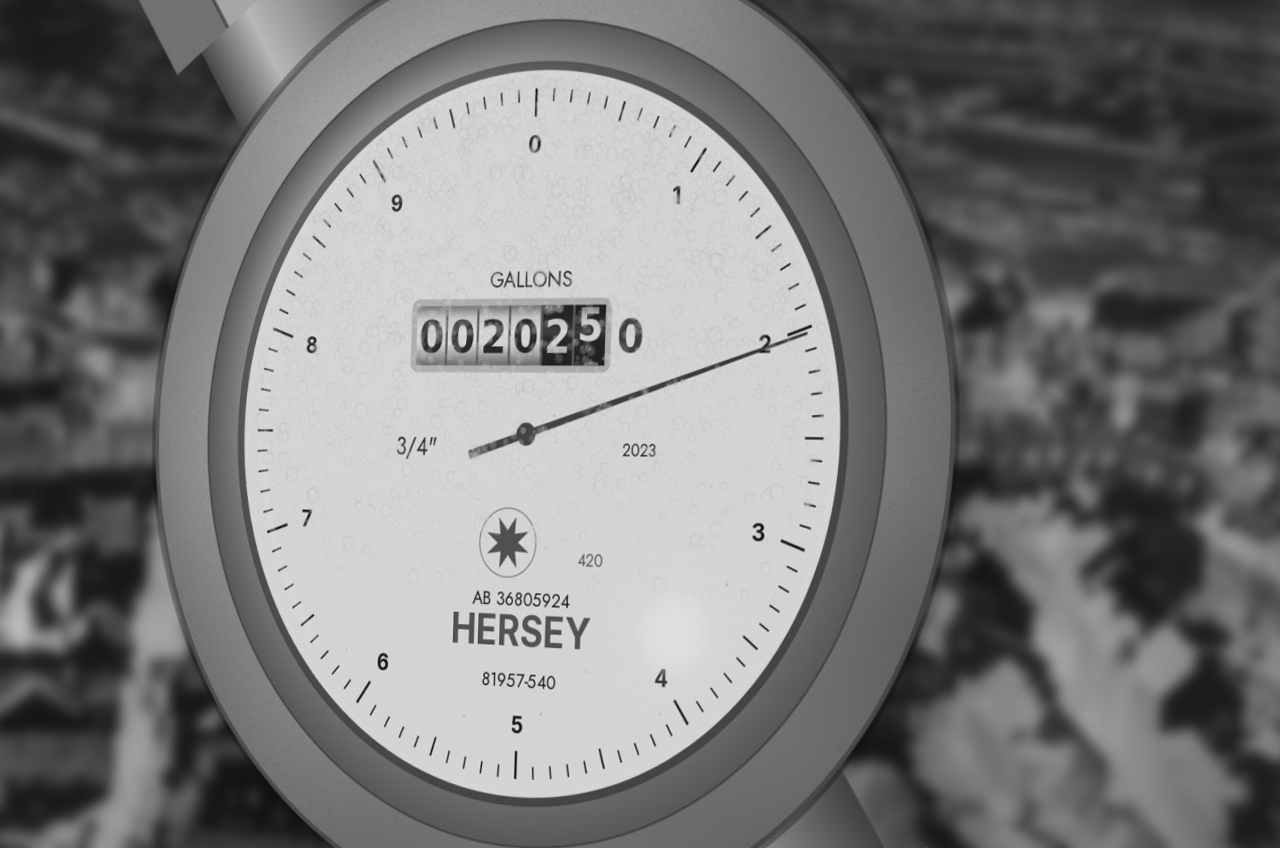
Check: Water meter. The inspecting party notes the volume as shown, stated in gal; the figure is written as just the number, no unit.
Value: 20252.0
